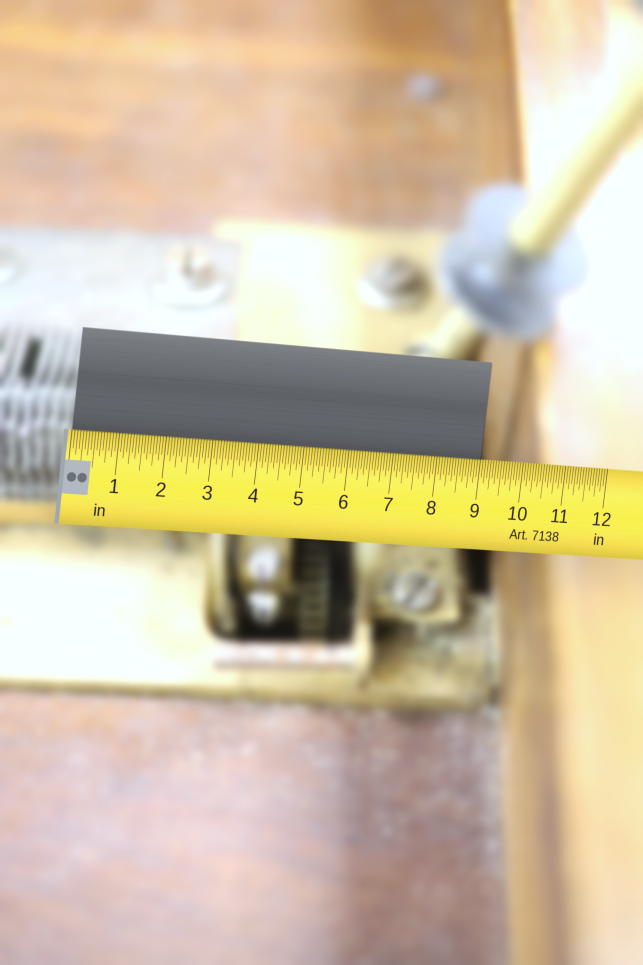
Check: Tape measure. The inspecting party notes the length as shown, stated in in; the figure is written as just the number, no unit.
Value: 9
